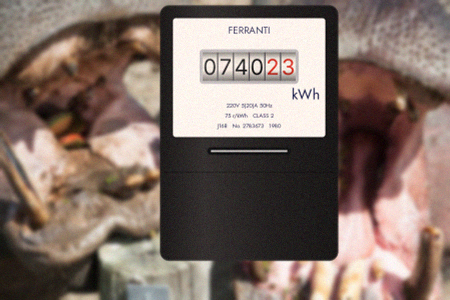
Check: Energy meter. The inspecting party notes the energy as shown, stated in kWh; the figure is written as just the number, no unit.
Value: 740.23
